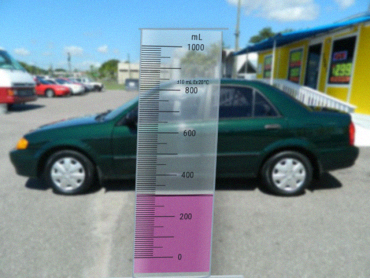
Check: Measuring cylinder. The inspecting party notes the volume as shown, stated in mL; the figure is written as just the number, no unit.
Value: 300
